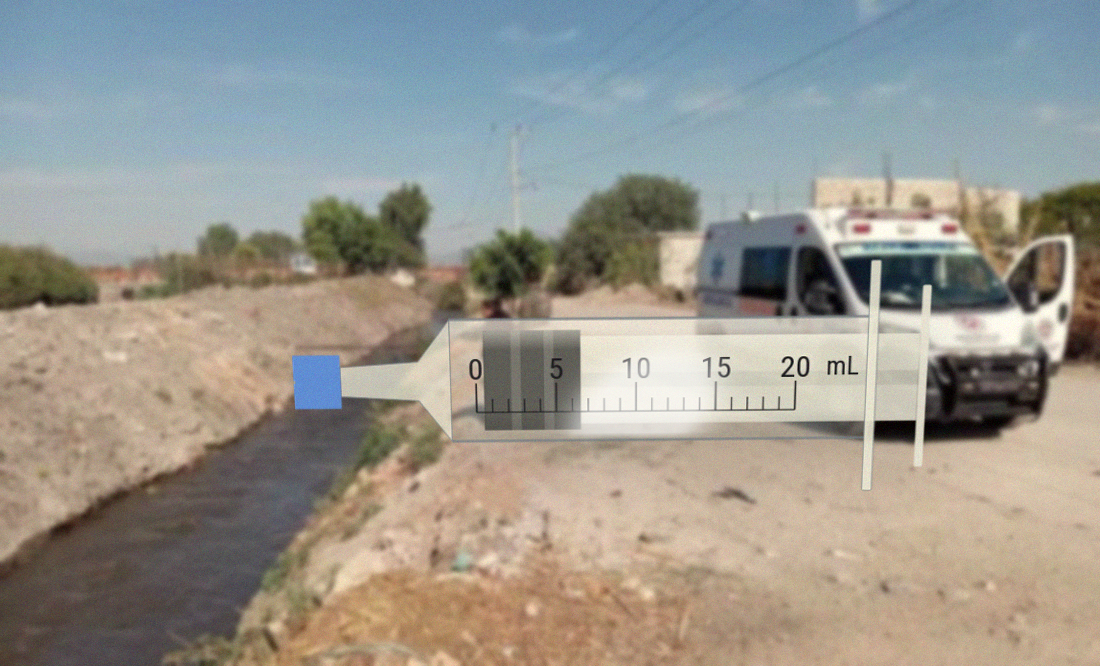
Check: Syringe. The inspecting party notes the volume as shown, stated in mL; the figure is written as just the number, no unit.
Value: 0.5
